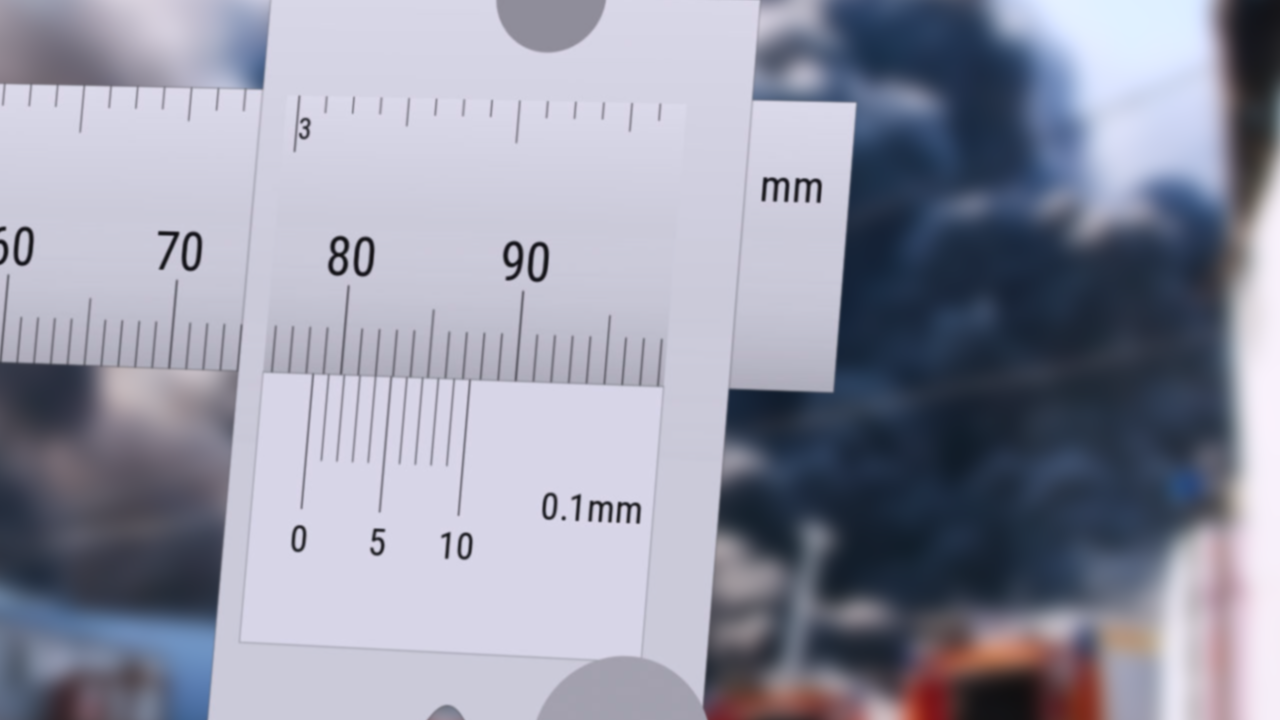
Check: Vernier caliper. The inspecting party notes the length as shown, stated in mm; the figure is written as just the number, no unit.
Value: 78.4
